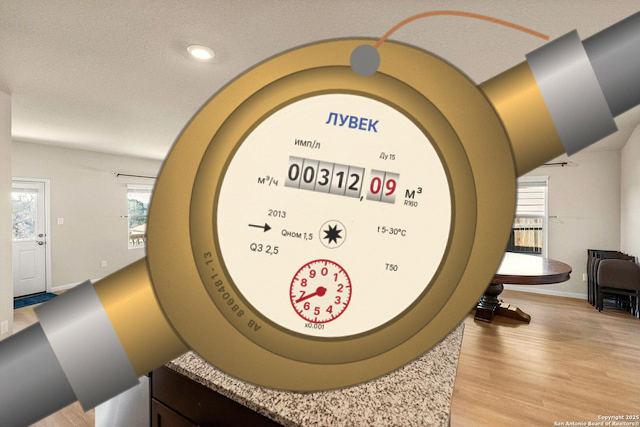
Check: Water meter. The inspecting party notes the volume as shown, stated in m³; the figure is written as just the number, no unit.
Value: 312.096
